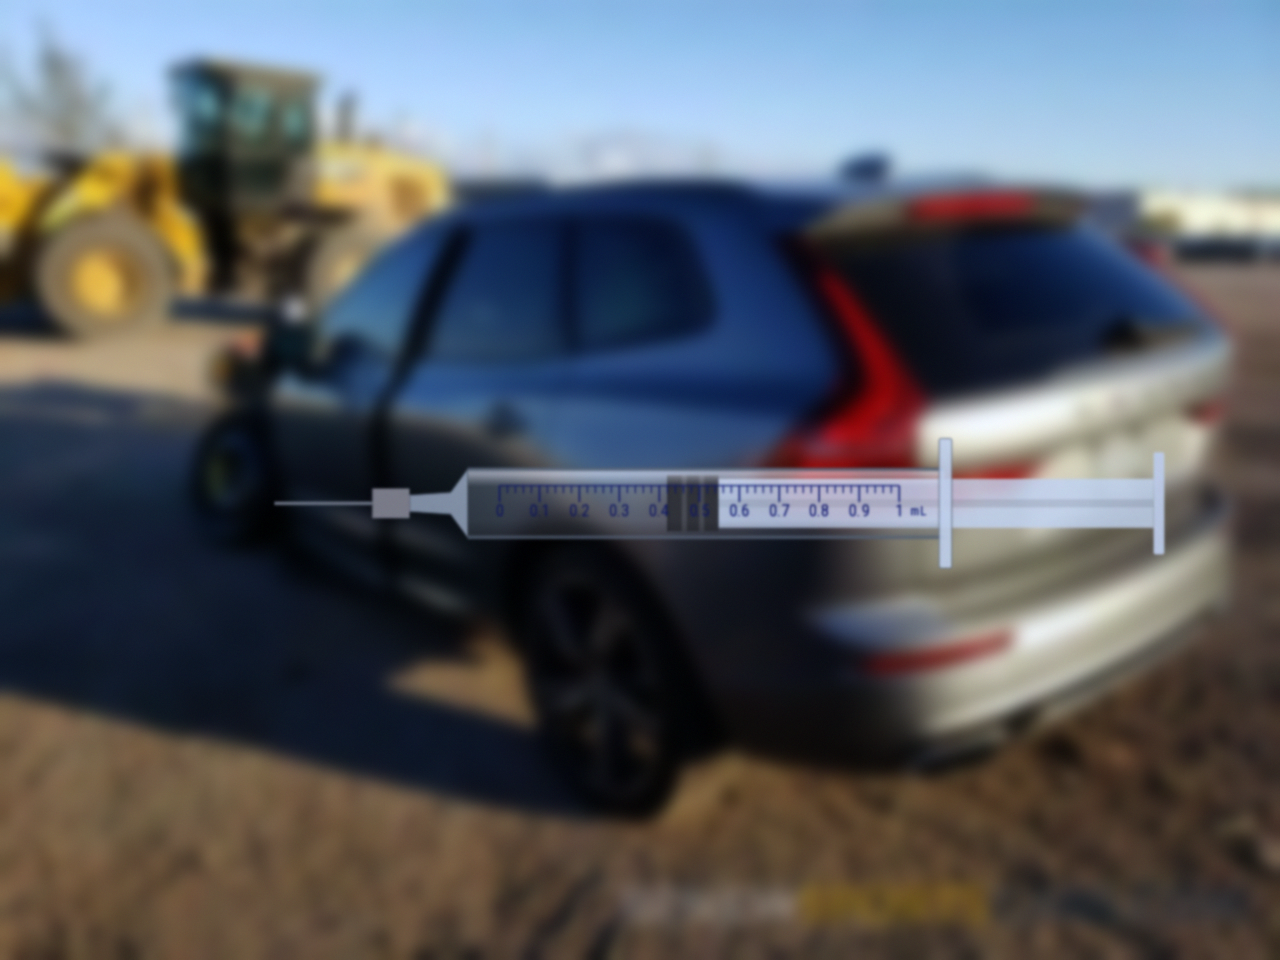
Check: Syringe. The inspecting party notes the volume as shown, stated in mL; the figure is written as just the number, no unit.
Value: 0.42
